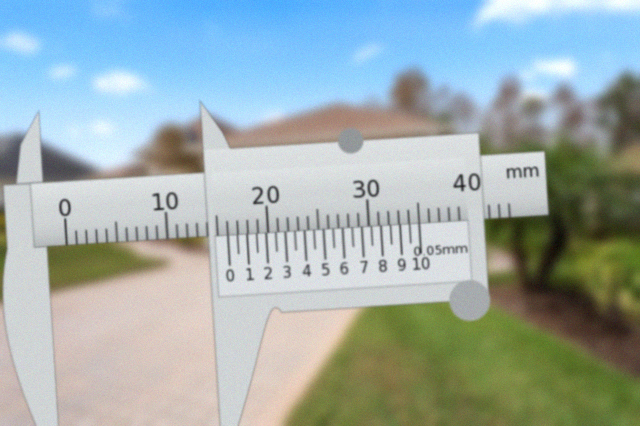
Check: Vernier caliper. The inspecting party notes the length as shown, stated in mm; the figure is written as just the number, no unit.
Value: 16.0
